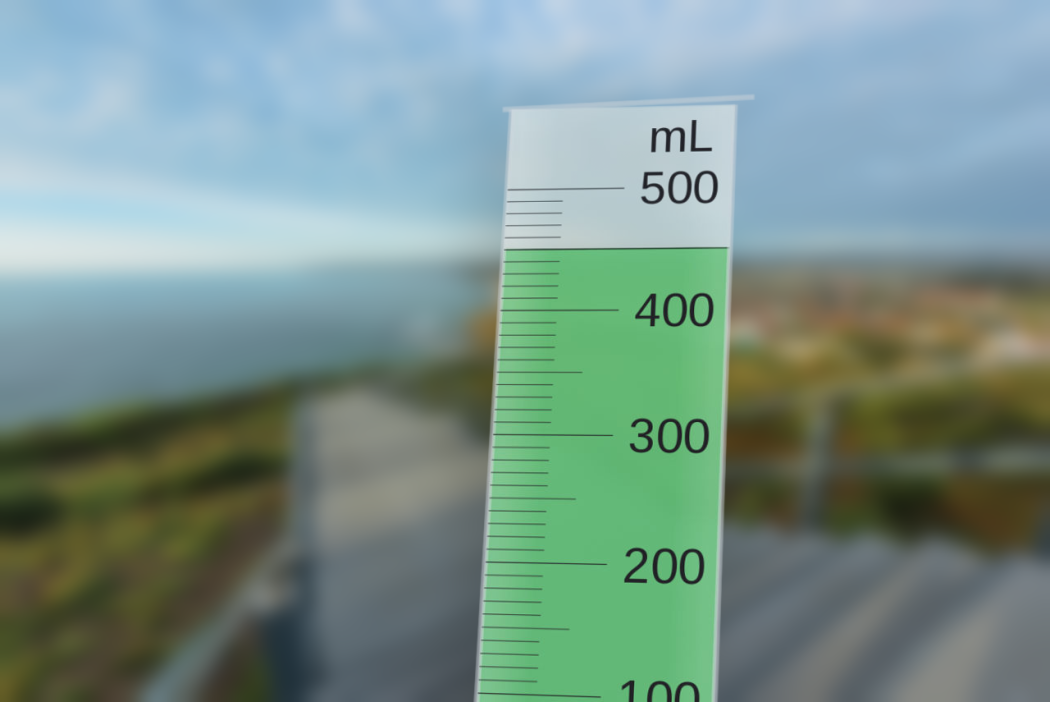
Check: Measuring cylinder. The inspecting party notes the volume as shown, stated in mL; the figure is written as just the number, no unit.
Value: 450
